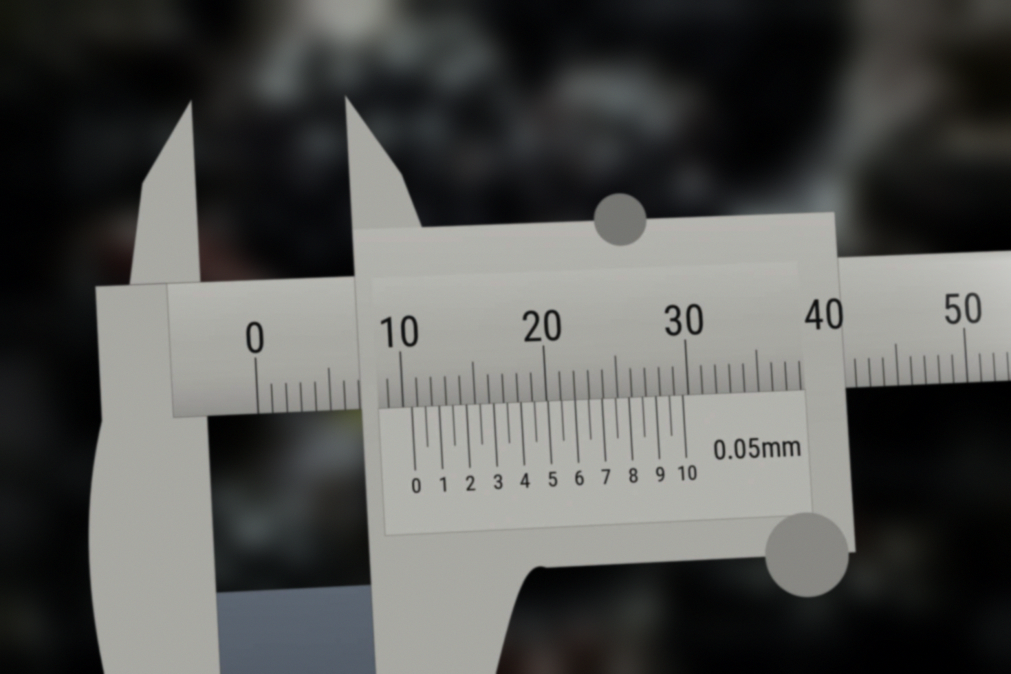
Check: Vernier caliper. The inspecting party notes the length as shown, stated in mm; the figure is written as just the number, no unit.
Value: 10.6
